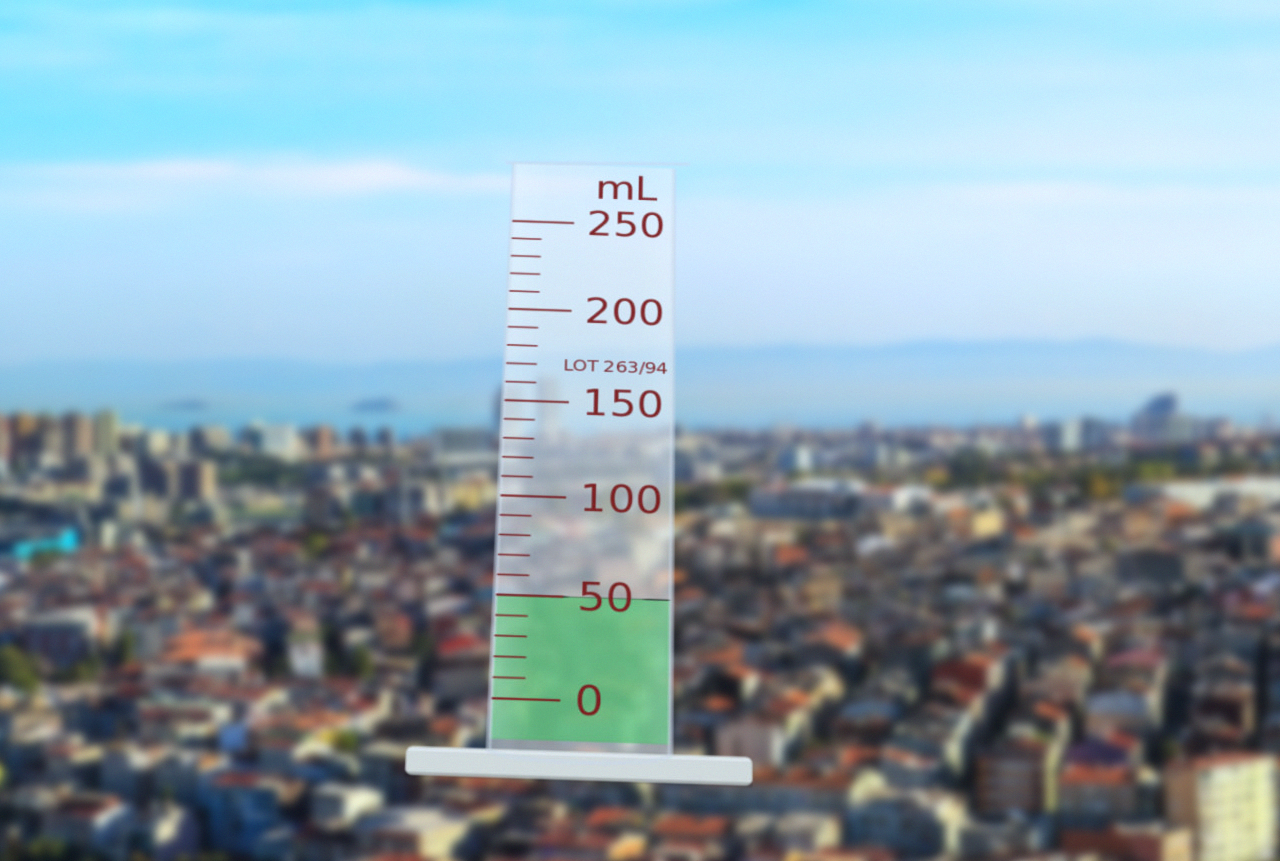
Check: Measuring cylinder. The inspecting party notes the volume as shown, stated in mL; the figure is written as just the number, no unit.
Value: 50
